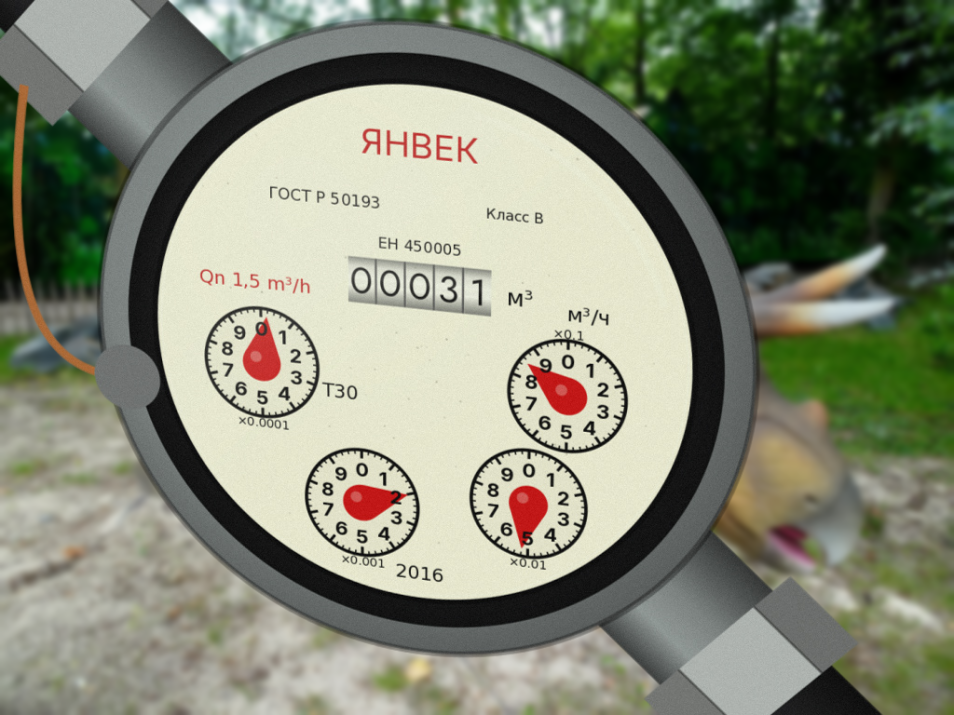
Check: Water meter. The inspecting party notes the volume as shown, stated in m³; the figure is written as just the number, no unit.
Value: 31.8520
